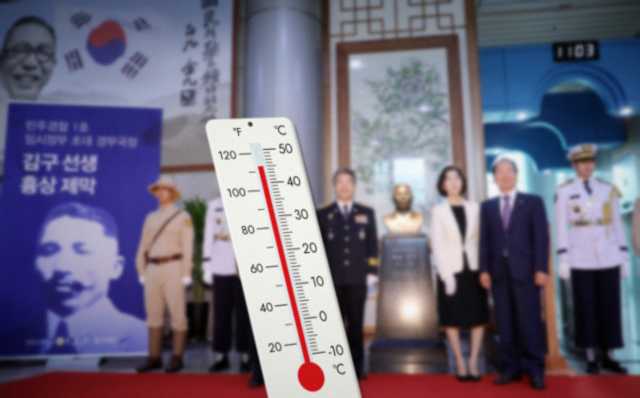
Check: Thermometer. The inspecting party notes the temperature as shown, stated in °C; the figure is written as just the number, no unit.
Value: 45
